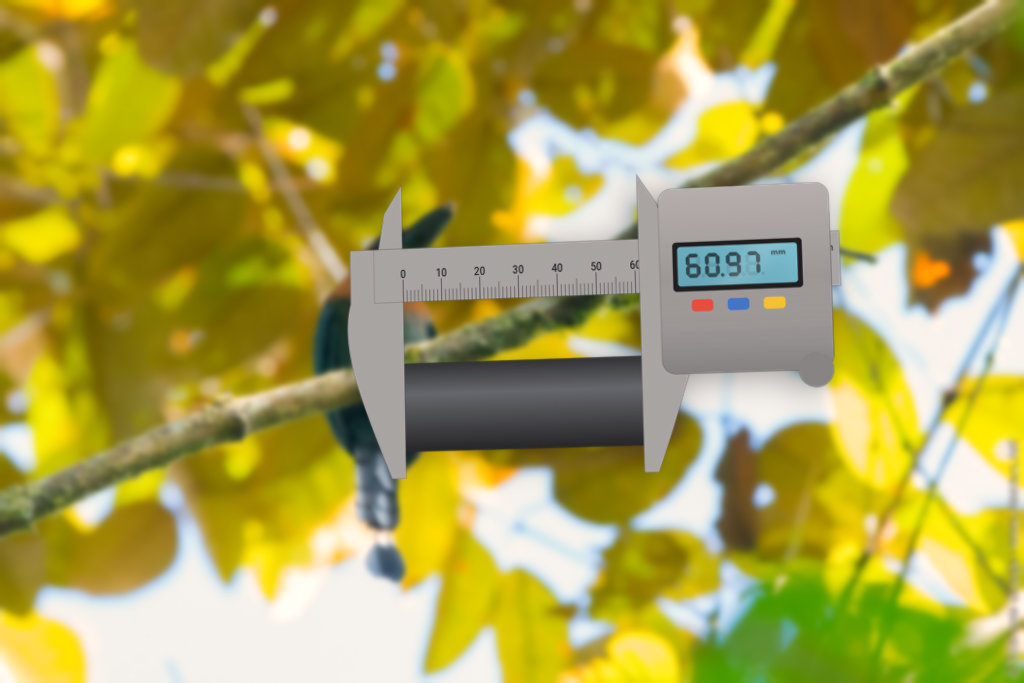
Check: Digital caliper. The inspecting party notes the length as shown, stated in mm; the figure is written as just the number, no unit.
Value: 60.97
